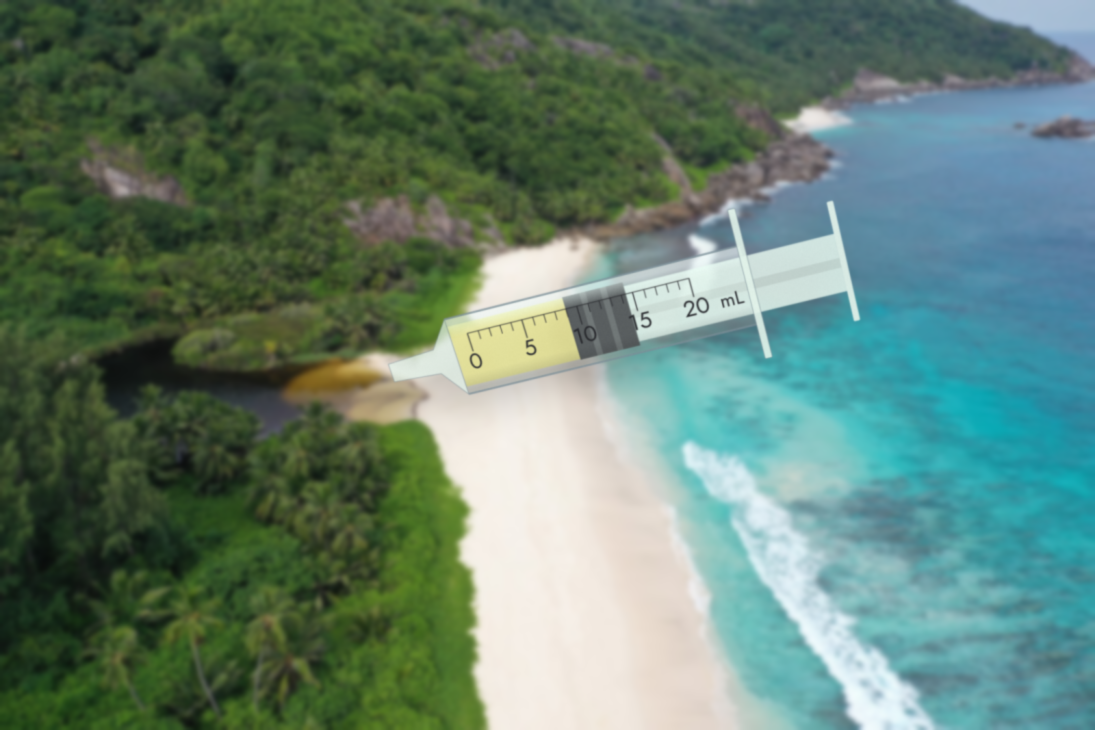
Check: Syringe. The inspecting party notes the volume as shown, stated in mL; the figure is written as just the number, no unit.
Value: 9
